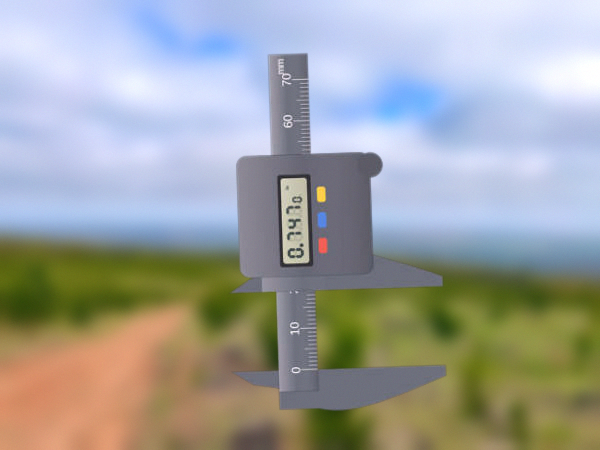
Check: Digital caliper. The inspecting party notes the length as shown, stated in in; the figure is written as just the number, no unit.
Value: 0.7470
